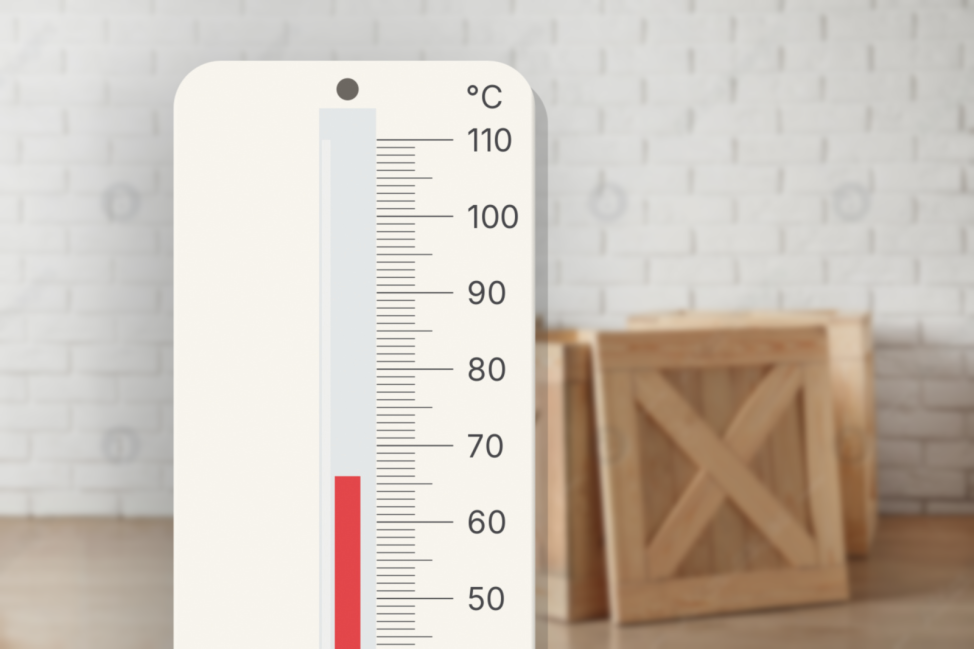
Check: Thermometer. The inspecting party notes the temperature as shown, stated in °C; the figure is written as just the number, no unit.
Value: 66
